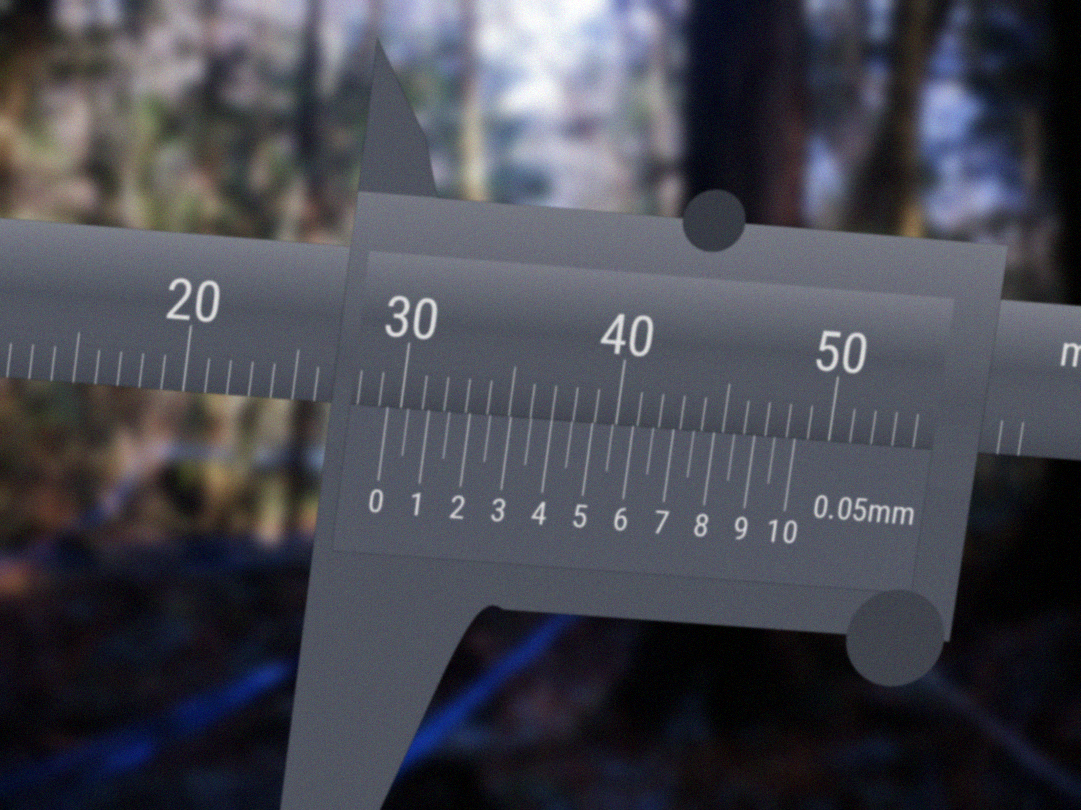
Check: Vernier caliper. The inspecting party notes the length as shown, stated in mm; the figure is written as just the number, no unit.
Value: 29.4
